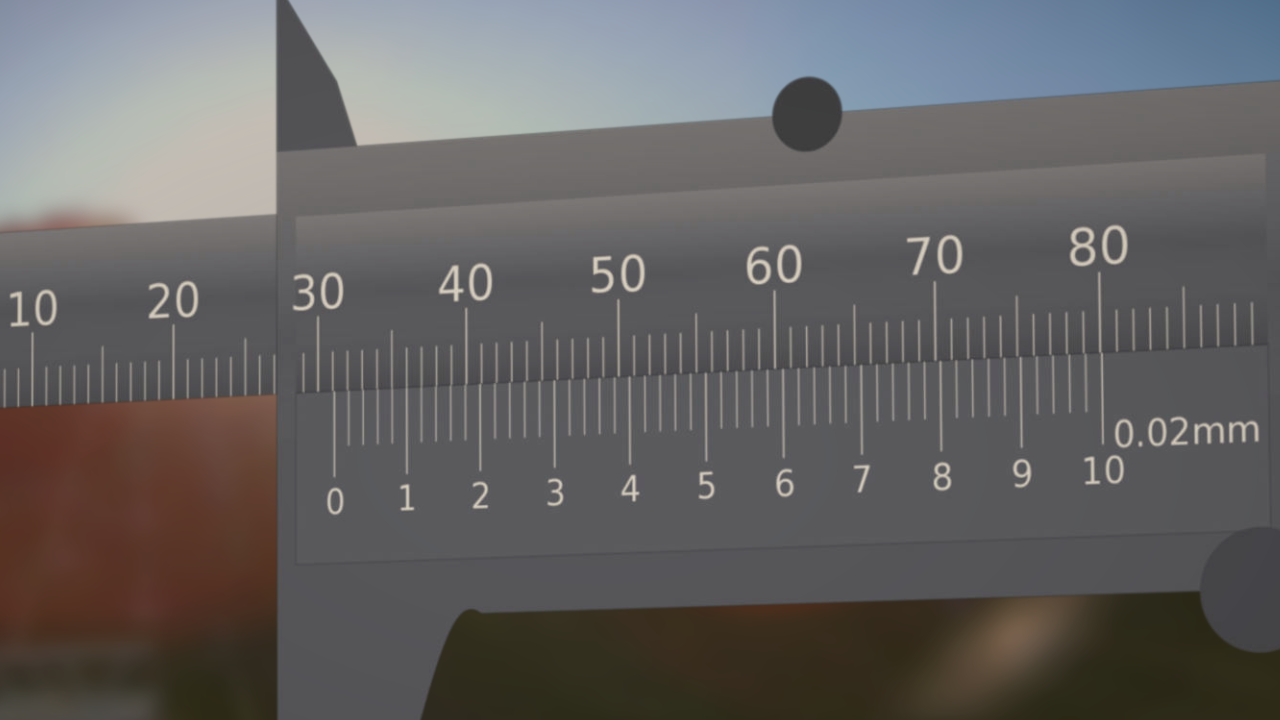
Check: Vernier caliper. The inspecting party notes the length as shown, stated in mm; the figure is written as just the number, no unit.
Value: 31.1
